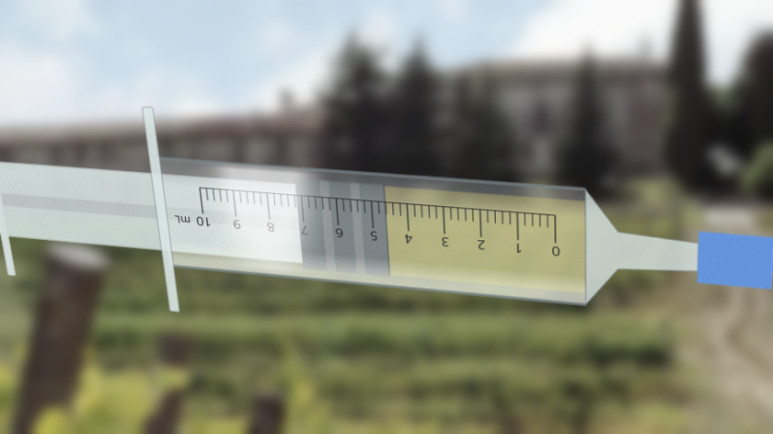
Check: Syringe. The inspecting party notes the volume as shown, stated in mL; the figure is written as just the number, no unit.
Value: 4.6
